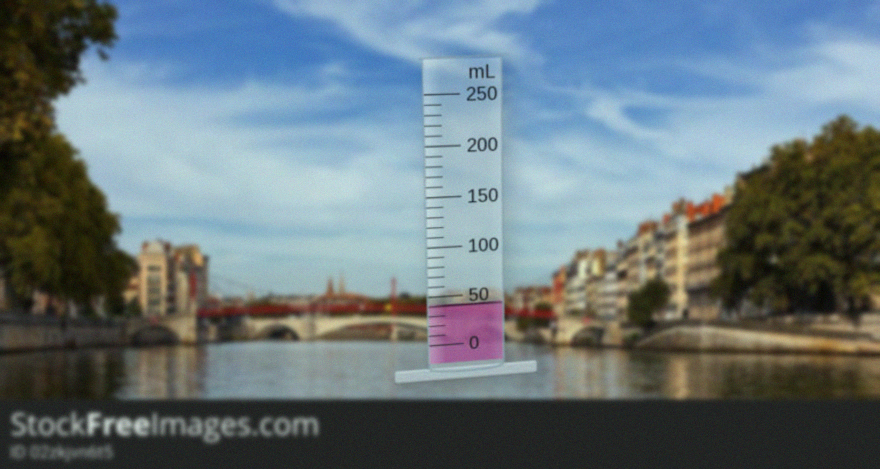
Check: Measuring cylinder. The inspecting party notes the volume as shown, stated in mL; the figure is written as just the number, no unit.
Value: 40
